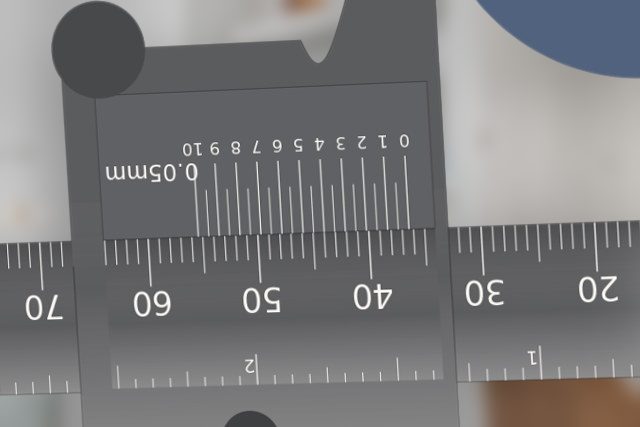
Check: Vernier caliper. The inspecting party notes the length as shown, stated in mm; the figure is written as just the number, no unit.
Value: 36.4
